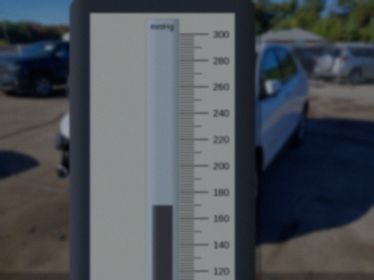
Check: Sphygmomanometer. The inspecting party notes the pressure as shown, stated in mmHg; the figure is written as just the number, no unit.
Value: 170
